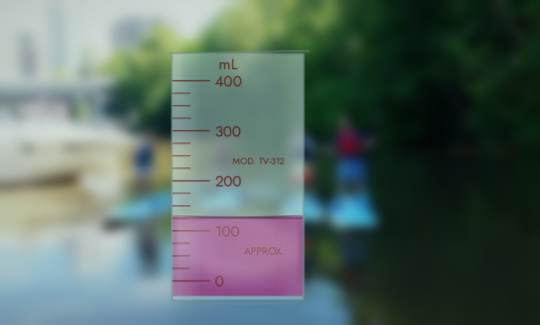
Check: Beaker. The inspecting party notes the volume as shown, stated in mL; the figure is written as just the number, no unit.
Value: 125
